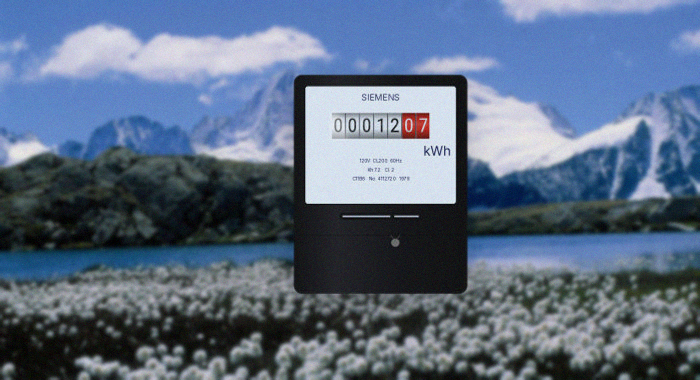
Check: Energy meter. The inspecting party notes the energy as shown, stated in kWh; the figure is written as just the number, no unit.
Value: 12.07
